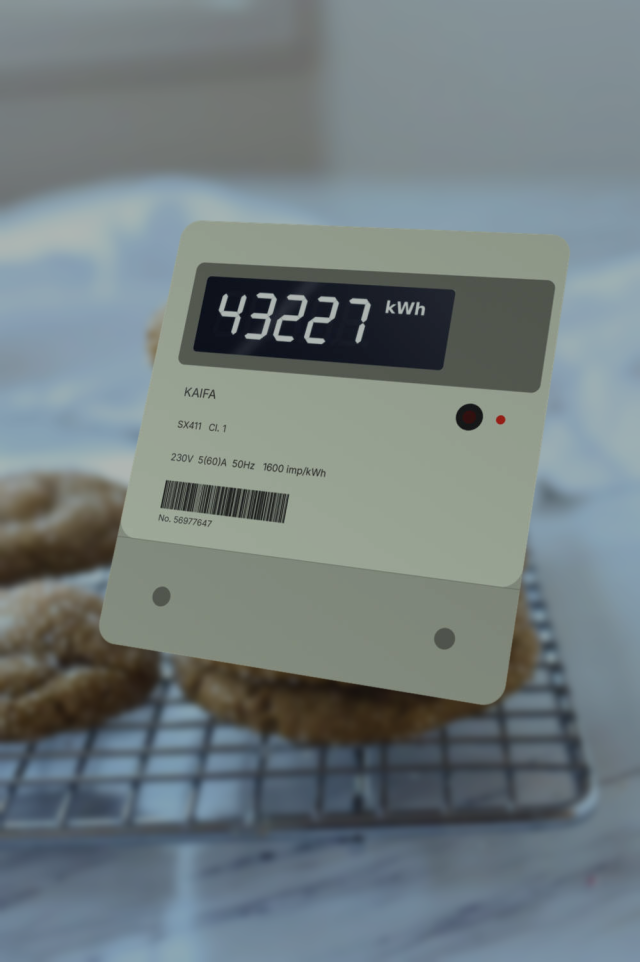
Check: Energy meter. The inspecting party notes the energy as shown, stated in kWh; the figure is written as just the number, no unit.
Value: 43227
